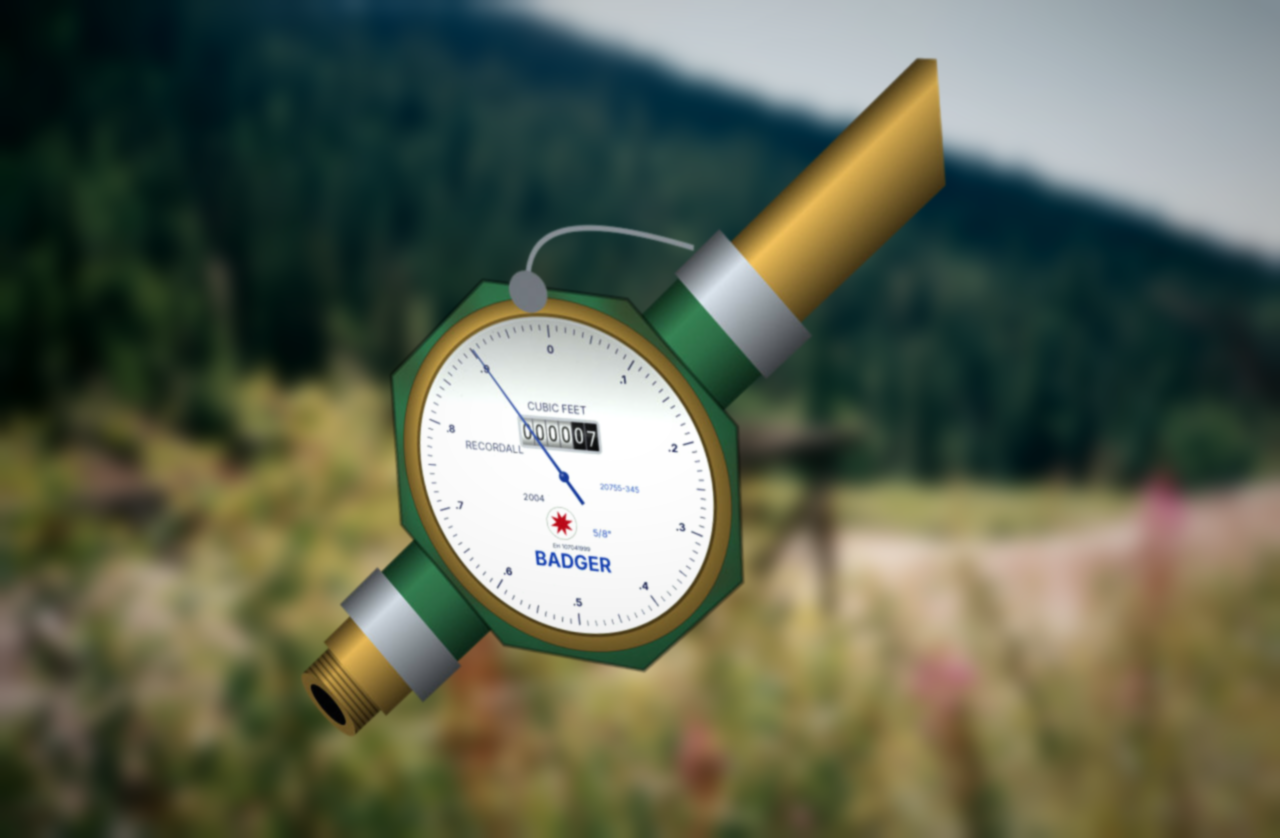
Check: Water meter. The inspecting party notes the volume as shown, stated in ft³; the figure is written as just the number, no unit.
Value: 6.90
